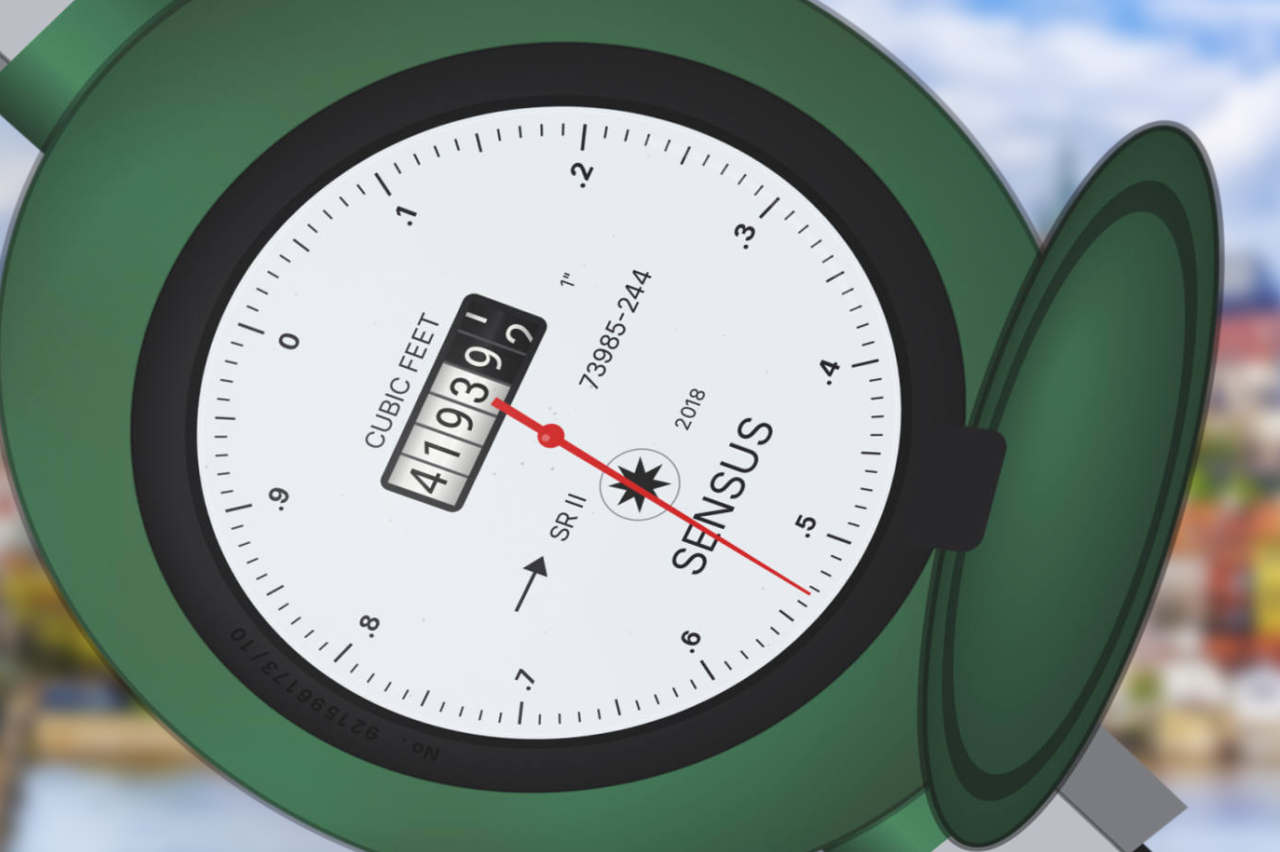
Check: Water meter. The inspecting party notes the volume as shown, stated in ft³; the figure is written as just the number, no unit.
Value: 419391.53
